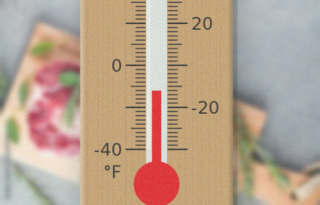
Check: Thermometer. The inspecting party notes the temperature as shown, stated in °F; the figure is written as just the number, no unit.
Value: -12
